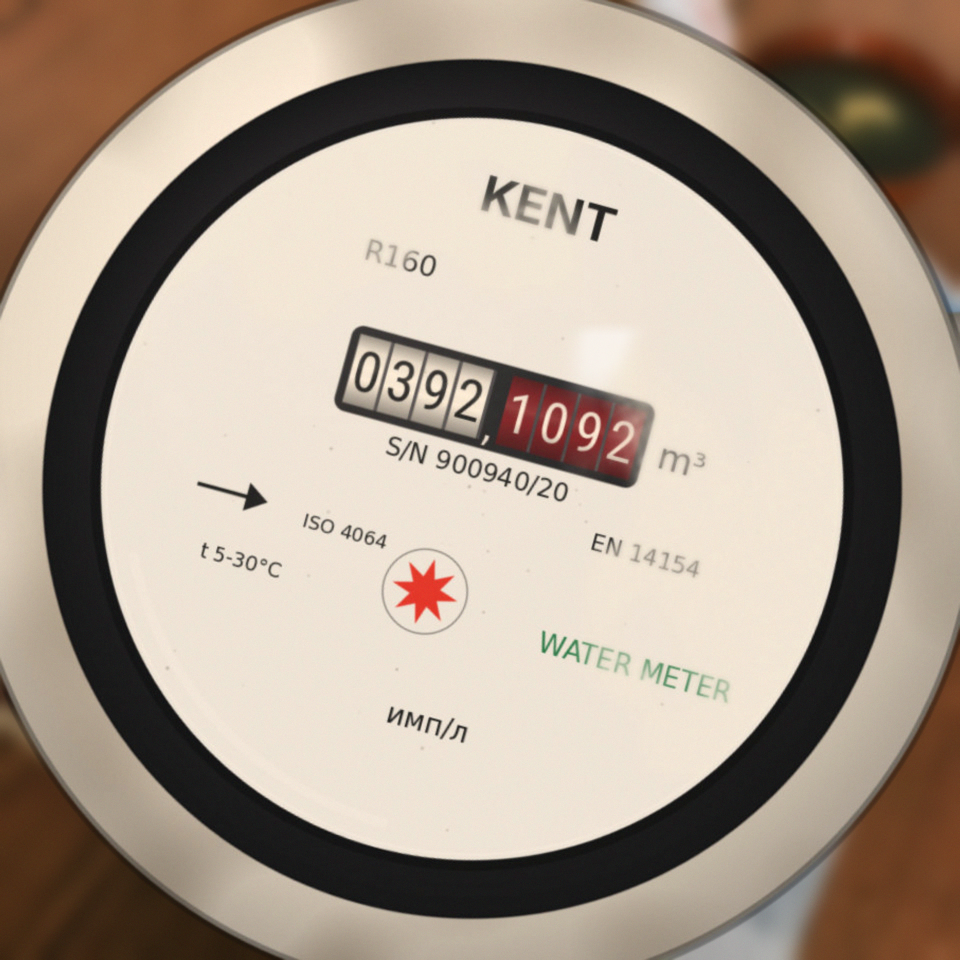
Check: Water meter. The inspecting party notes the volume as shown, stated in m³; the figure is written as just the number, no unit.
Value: 392.1092
